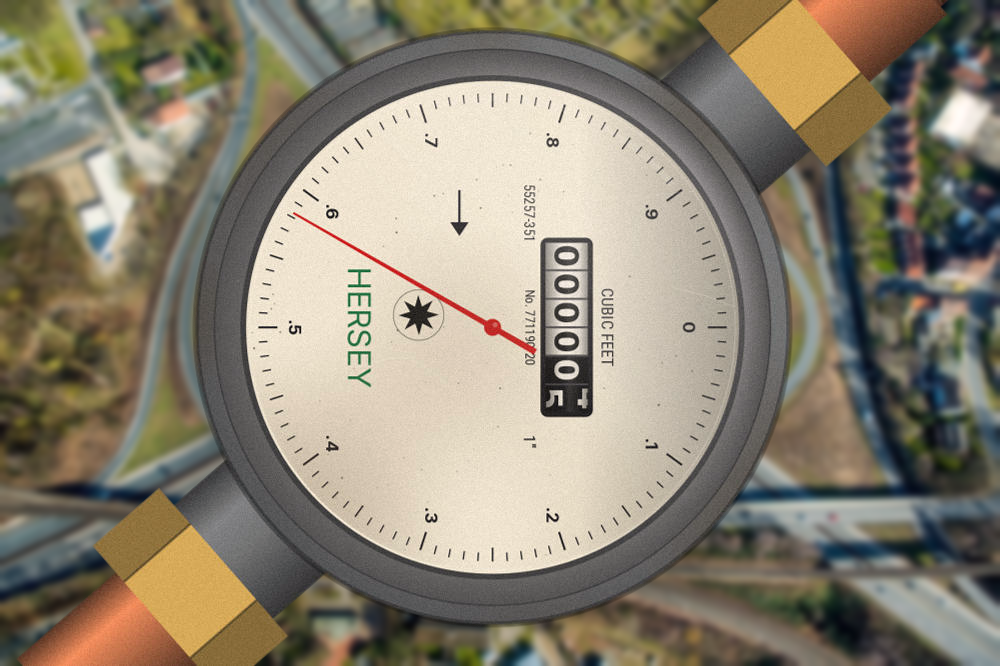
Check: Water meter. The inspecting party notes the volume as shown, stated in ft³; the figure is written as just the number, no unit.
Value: 4.58
